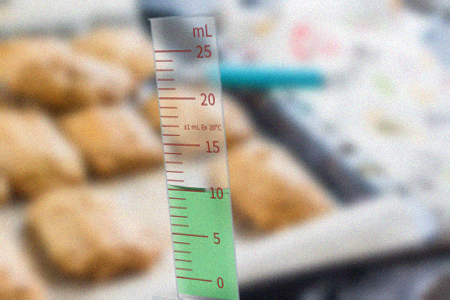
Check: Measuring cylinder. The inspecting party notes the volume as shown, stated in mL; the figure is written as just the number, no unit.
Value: 10
